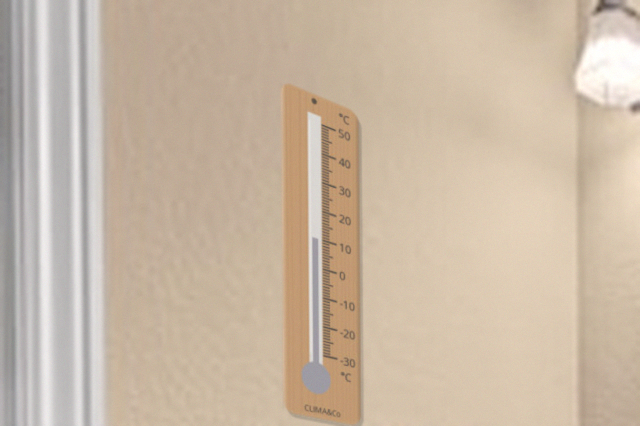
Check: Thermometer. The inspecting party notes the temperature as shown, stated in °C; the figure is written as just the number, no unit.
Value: 10
